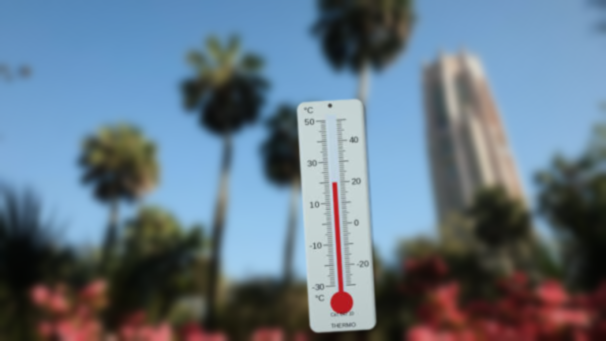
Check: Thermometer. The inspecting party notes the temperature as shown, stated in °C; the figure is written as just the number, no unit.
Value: 20
